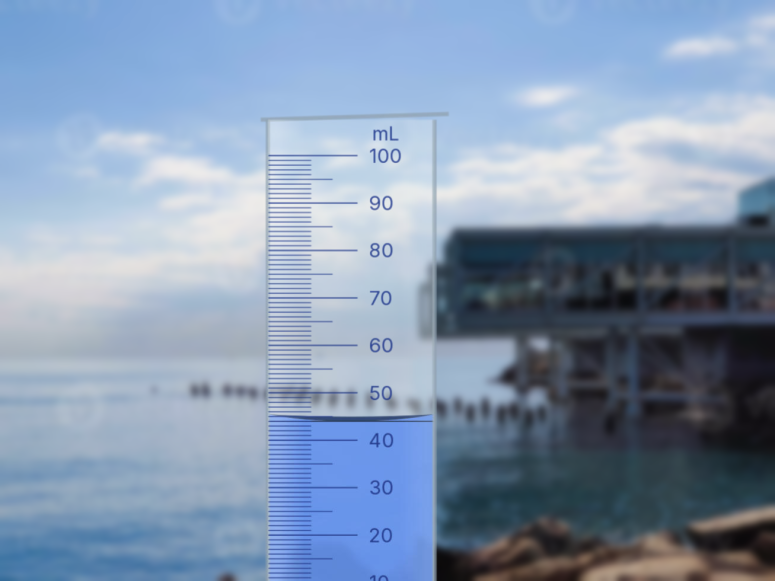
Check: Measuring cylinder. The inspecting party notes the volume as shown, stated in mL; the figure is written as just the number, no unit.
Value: 44
